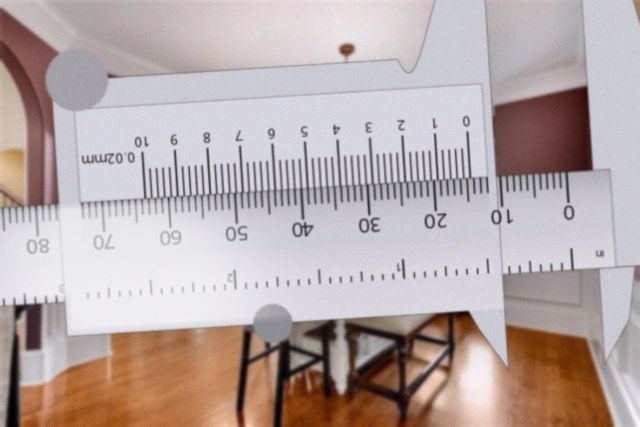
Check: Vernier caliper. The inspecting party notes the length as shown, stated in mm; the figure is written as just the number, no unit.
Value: 14.5
